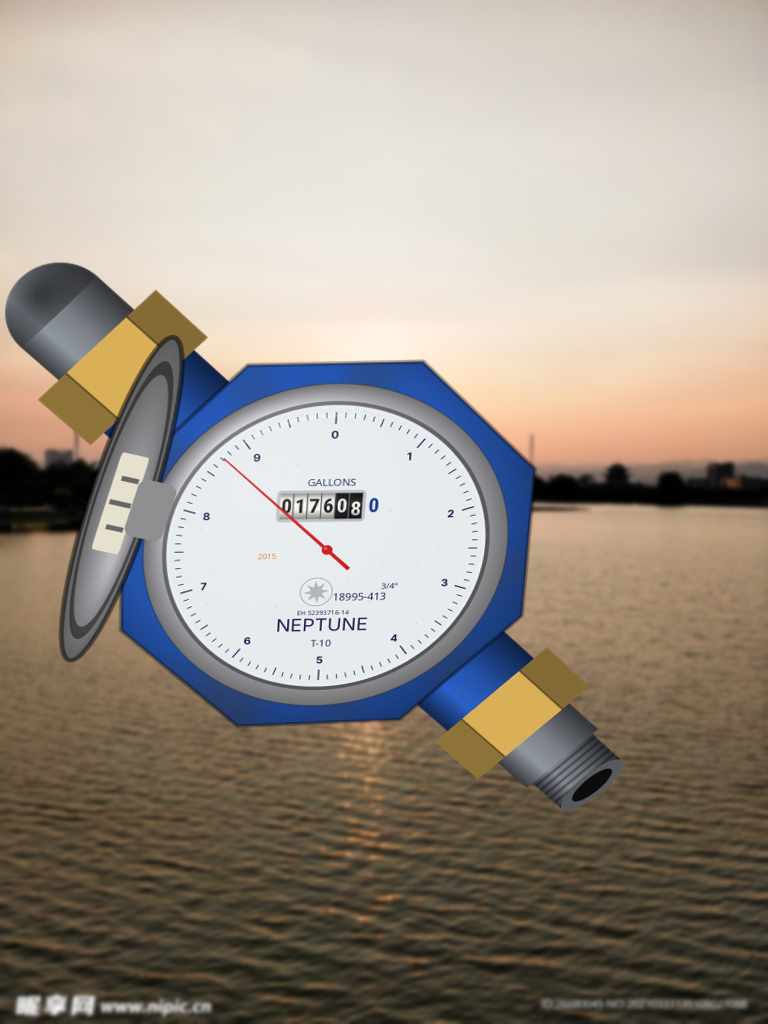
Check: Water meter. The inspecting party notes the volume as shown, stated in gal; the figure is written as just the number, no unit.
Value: 176078.7
